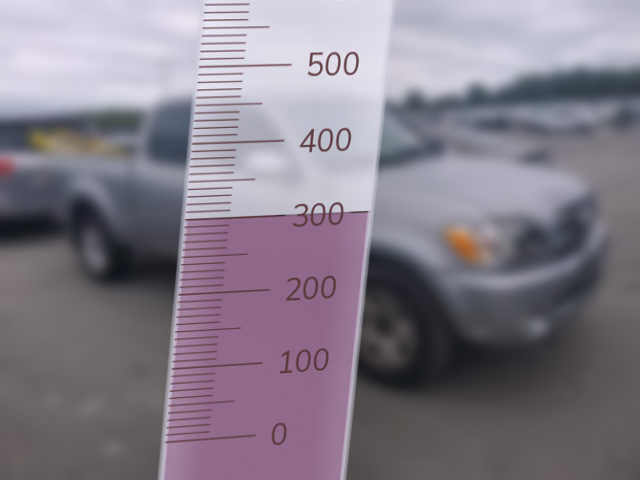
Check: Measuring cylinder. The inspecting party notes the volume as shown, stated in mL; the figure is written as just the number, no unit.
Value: 300
